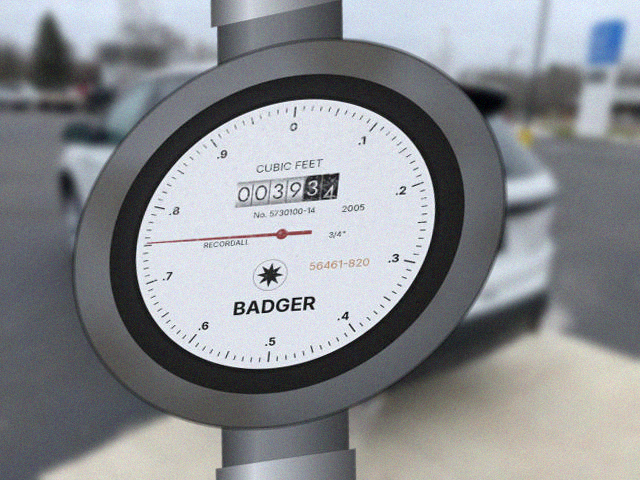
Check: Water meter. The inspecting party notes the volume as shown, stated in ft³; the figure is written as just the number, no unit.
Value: 3933.75
